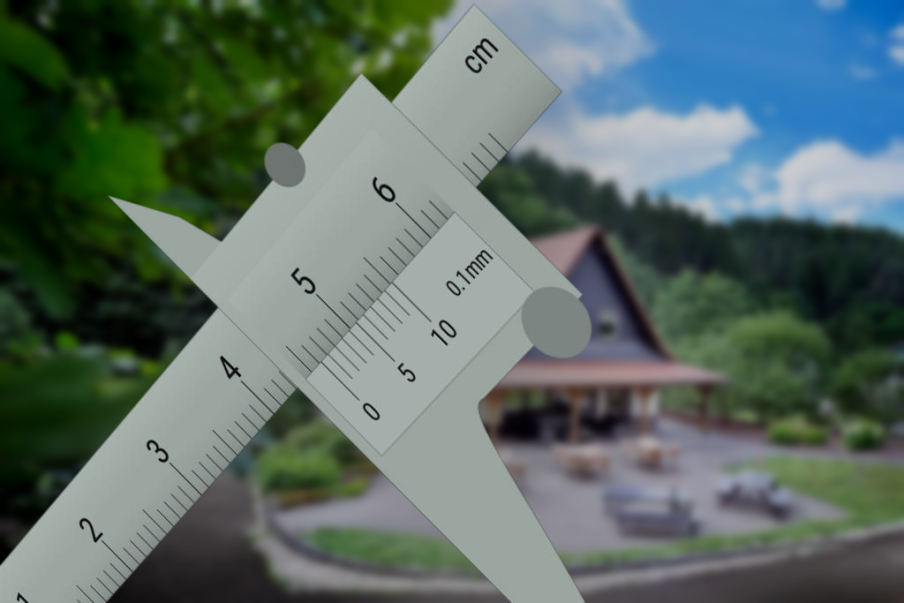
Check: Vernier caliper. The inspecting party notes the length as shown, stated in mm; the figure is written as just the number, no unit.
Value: 46.2
